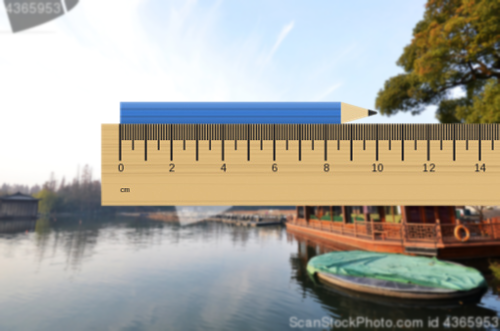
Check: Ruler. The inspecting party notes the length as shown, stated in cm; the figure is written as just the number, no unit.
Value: 10
